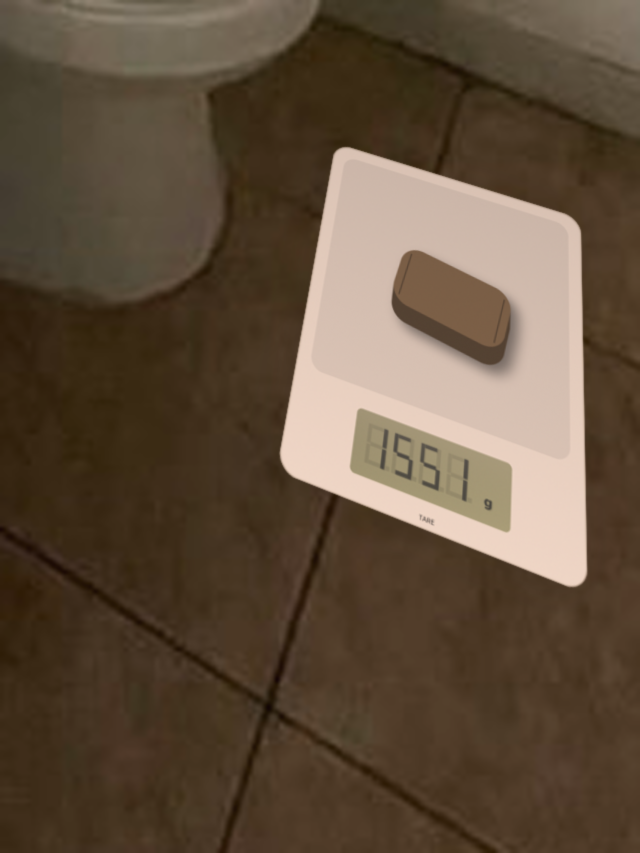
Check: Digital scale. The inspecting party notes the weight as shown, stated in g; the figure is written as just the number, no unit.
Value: 1551
